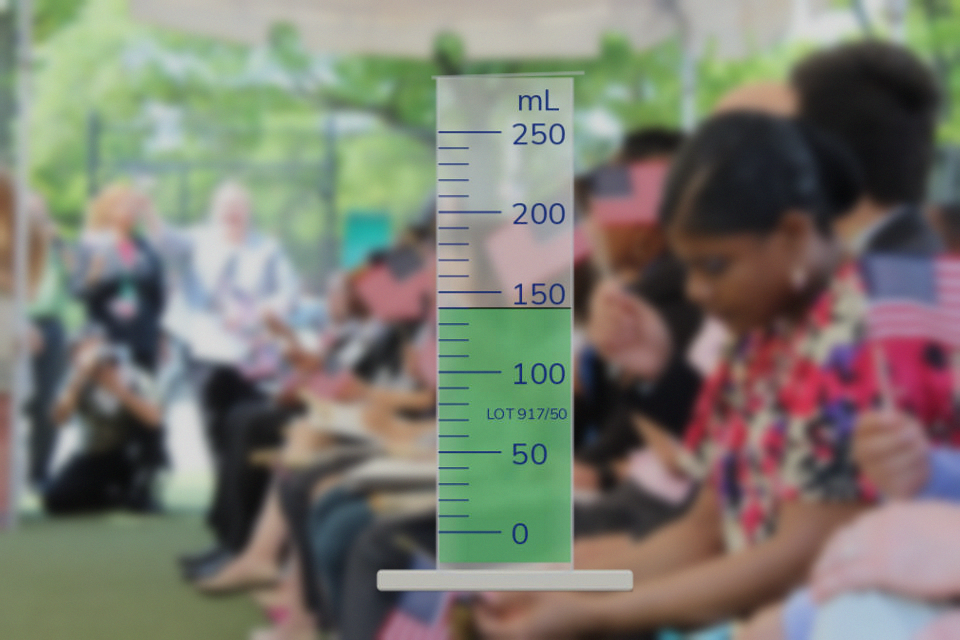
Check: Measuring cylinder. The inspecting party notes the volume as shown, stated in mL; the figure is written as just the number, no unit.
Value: 140
